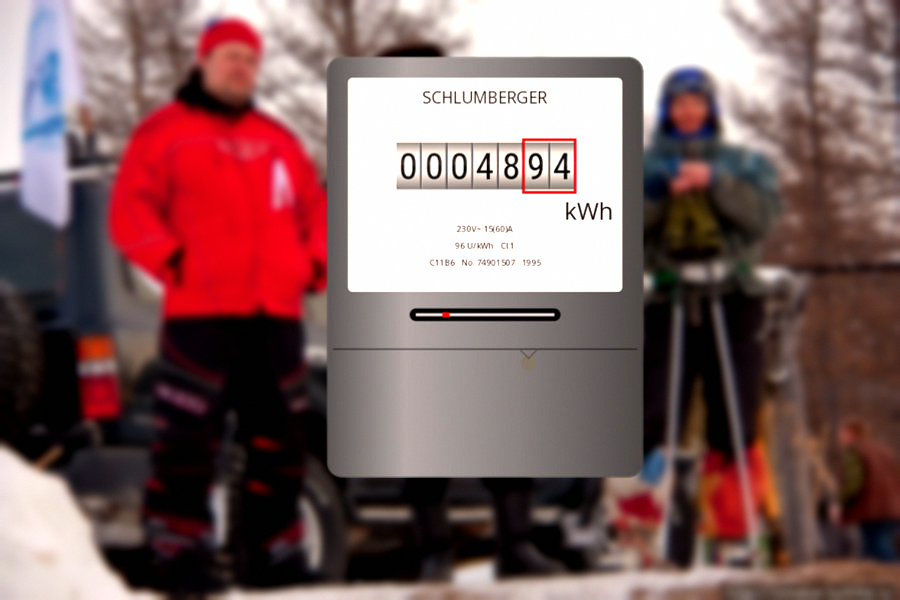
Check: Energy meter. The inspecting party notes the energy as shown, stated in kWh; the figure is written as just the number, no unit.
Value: 48.94
